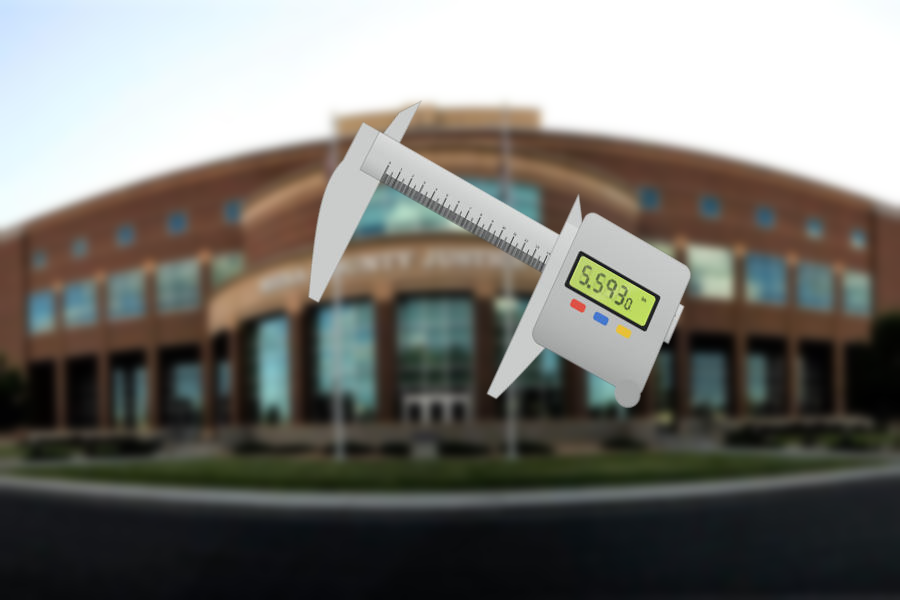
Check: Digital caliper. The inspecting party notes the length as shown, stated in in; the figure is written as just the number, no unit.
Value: 5.5930
